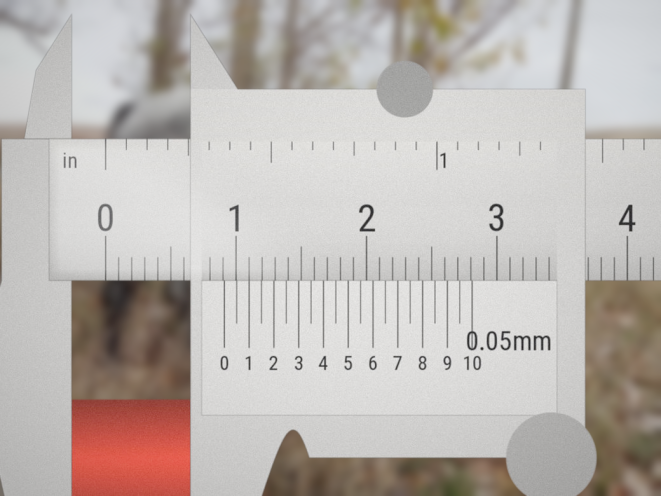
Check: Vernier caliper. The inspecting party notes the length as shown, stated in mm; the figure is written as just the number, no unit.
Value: 9.1
